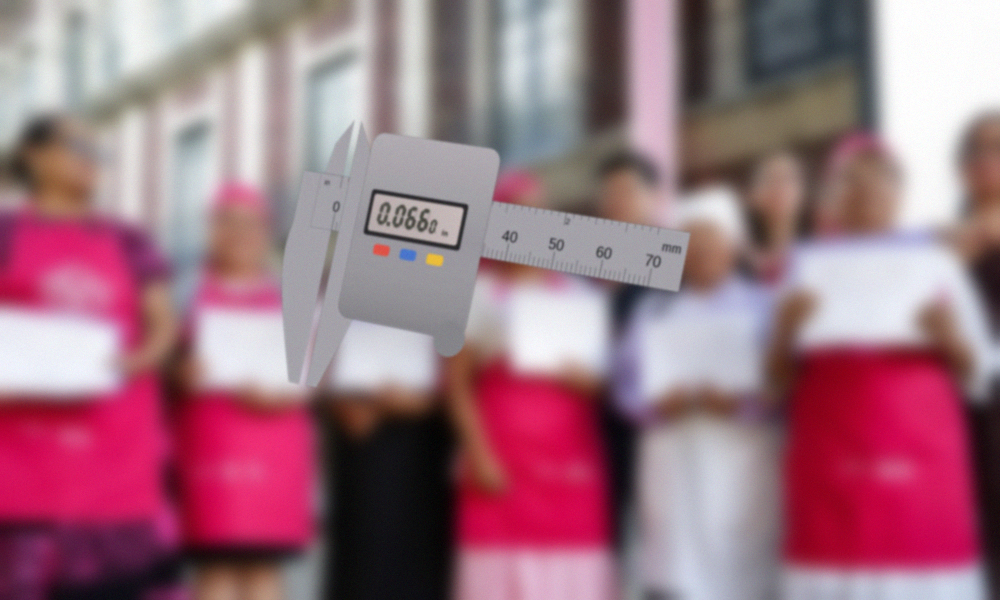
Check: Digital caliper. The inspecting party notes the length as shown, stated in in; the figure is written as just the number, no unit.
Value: 0.0660
